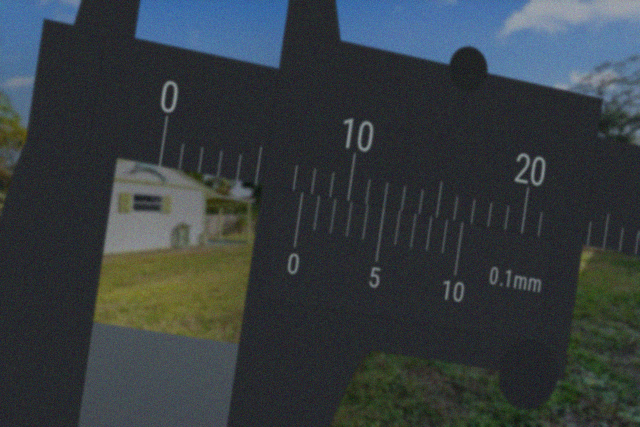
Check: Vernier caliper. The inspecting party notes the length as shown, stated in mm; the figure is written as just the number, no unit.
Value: 7.5
